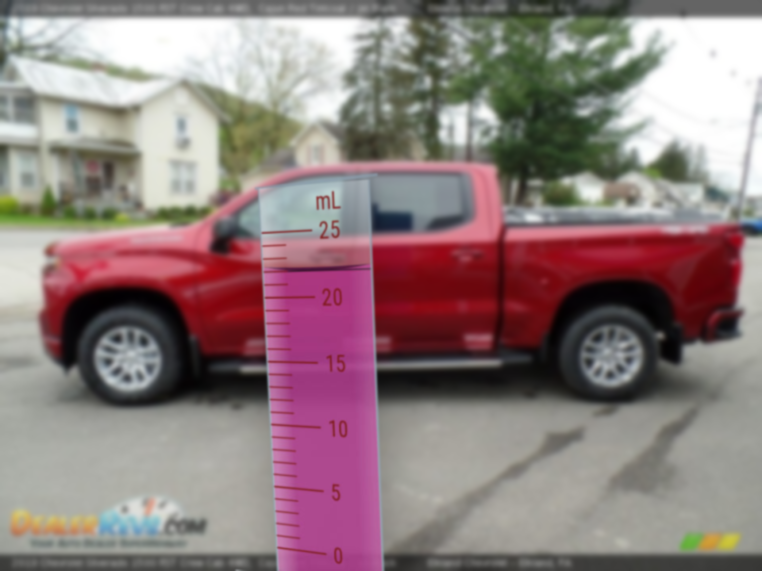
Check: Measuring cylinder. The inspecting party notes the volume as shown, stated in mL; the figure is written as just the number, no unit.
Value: 22
